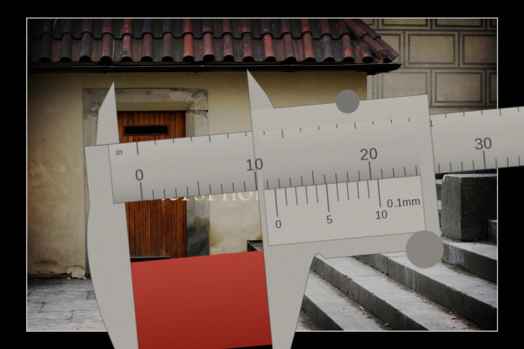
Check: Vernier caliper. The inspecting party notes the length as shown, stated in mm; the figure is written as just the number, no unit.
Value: 11.6
